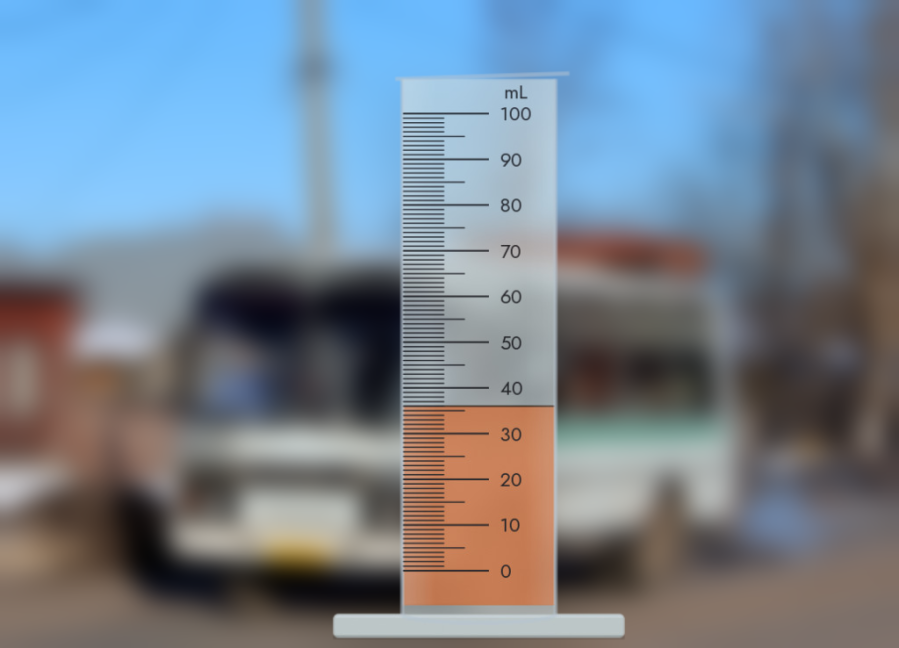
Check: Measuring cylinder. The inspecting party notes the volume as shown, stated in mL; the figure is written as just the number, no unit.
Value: 36
